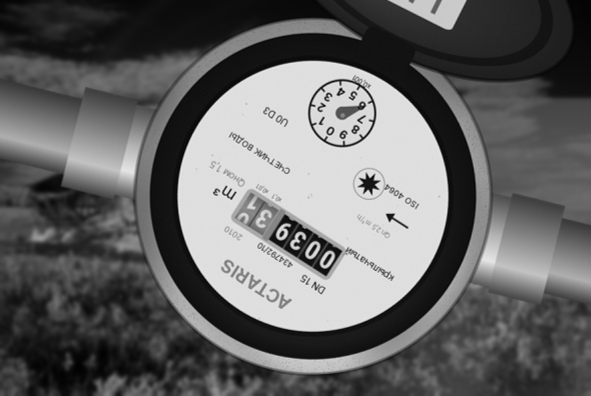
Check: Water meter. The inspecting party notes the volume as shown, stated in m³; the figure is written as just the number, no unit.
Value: 39.306
